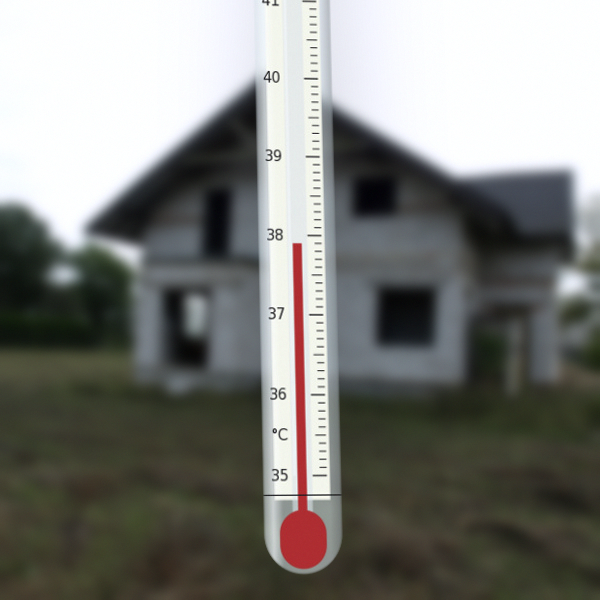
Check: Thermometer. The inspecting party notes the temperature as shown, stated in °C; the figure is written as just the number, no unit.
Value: 37.9
